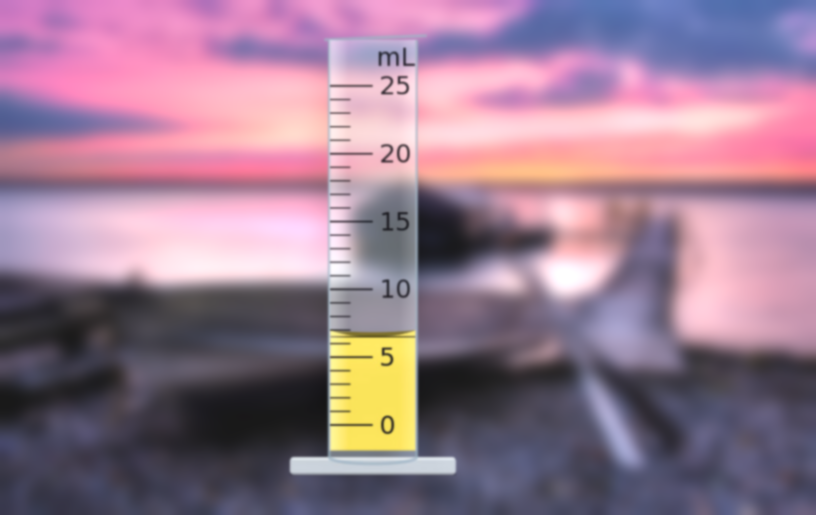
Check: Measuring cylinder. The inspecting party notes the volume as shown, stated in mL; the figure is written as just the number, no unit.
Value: 6.5
